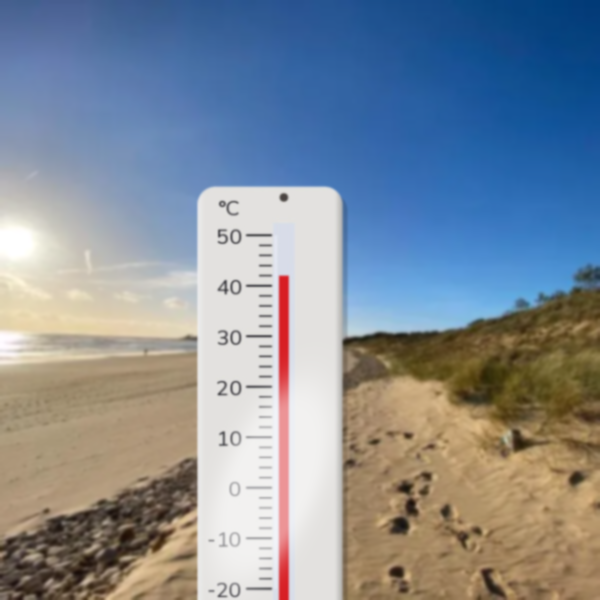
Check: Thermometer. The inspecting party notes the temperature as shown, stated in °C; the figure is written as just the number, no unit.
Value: 42
